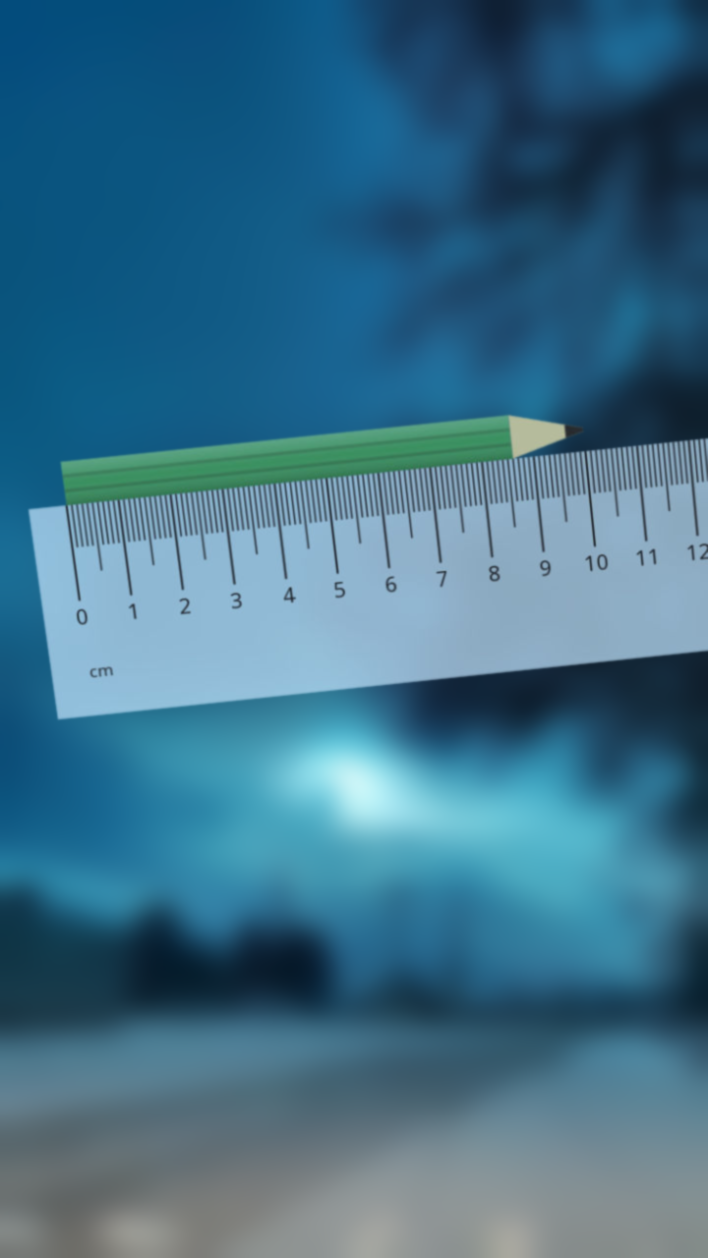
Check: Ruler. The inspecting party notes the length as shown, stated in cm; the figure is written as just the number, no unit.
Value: 10
